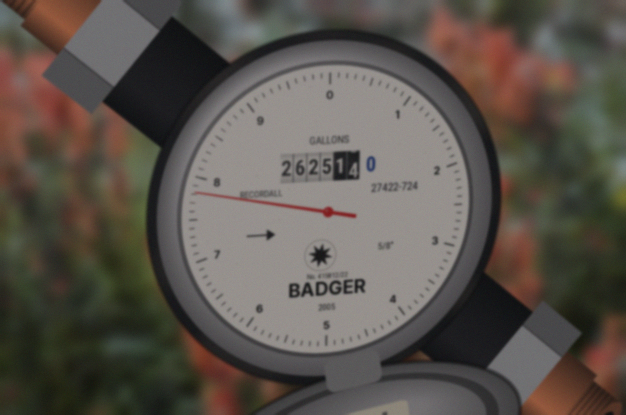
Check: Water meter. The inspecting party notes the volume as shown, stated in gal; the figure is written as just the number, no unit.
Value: 2625137.8
